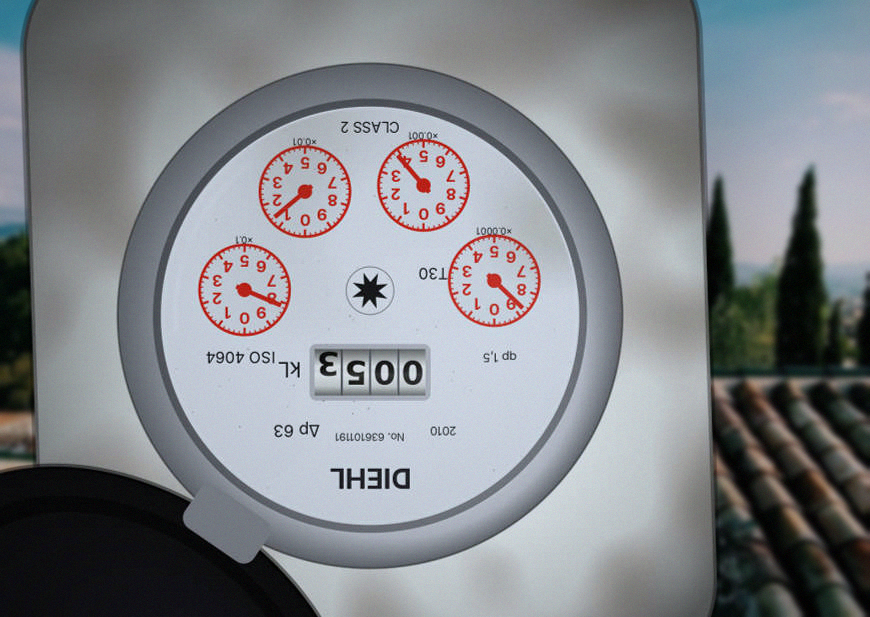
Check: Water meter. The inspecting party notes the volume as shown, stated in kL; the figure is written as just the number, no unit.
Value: 52.8138
